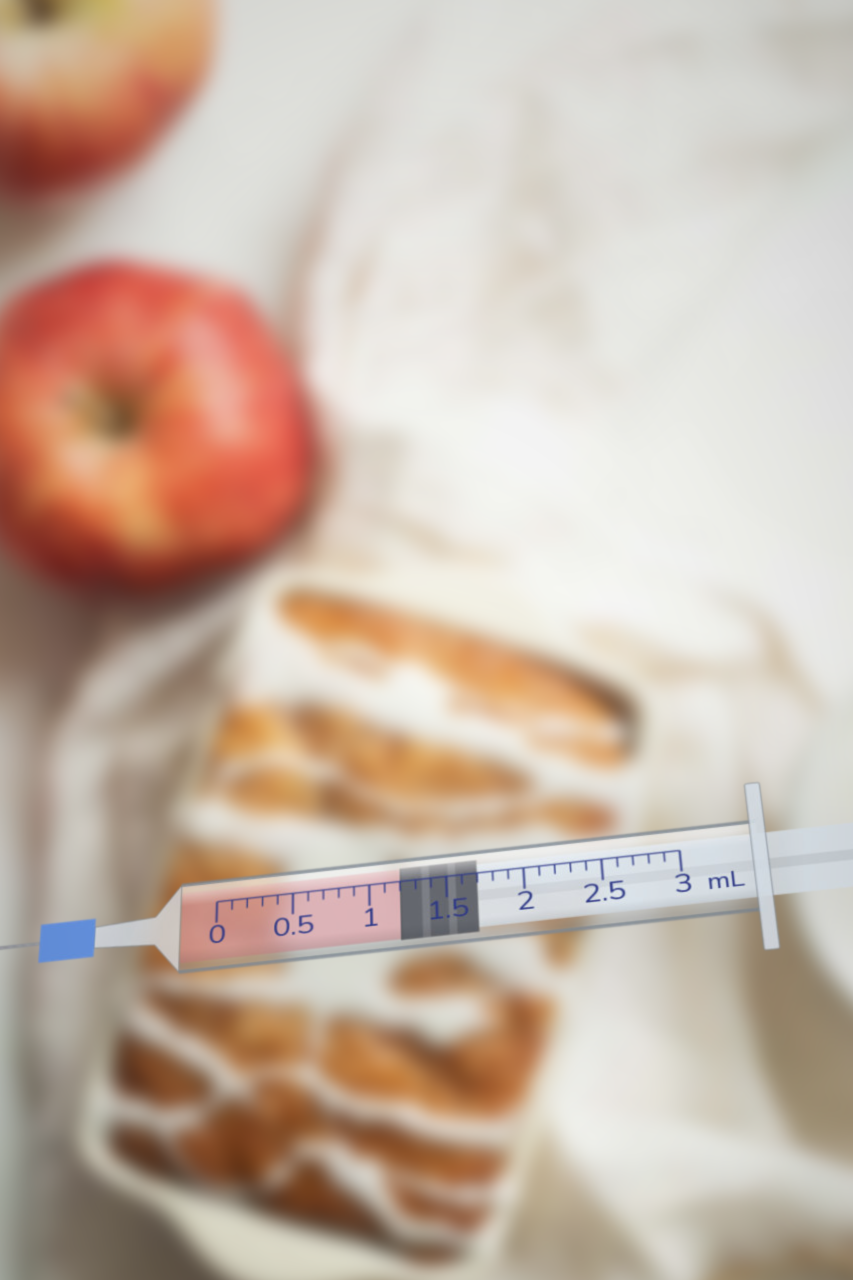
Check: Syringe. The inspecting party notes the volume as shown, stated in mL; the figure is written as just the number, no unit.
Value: 1.2
